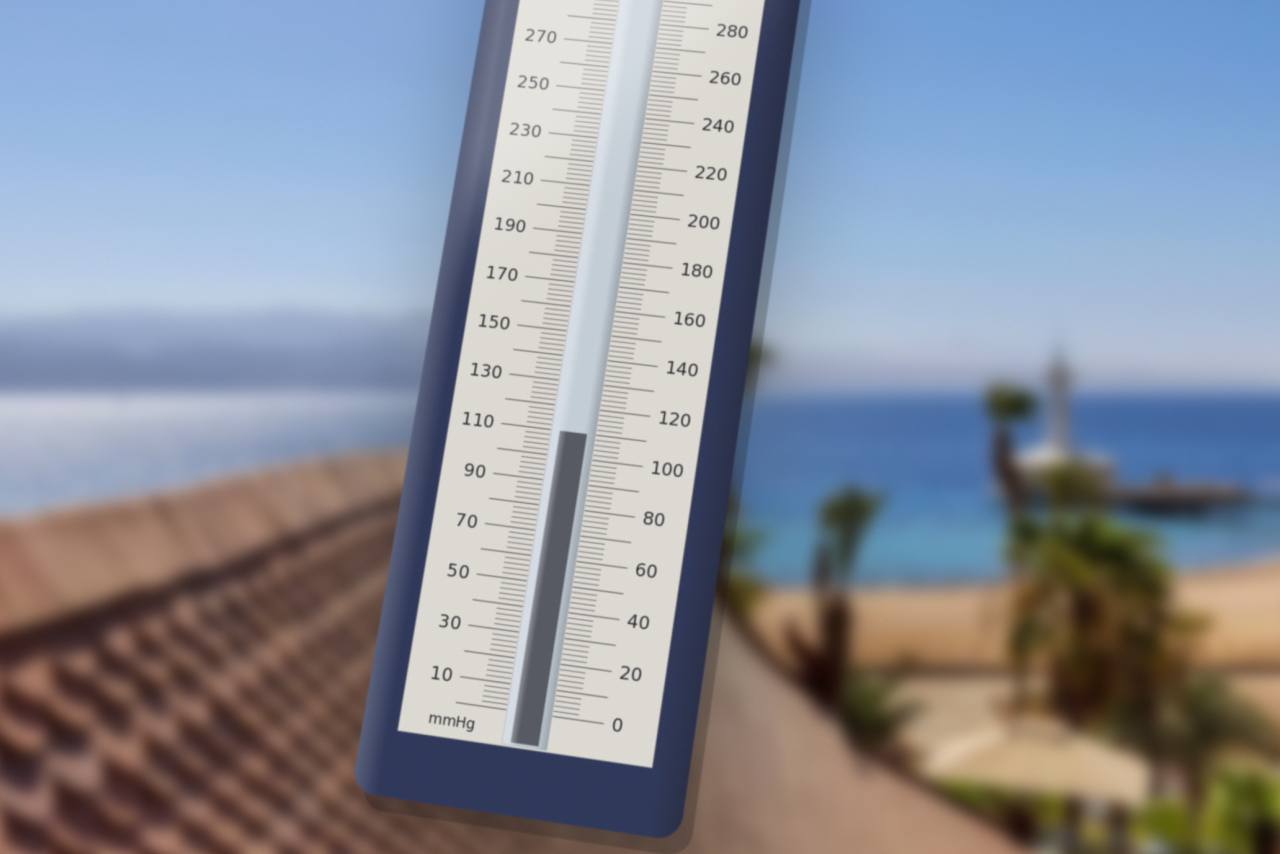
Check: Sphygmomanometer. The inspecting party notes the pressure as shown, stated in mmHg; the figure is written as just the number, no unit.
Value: 110
